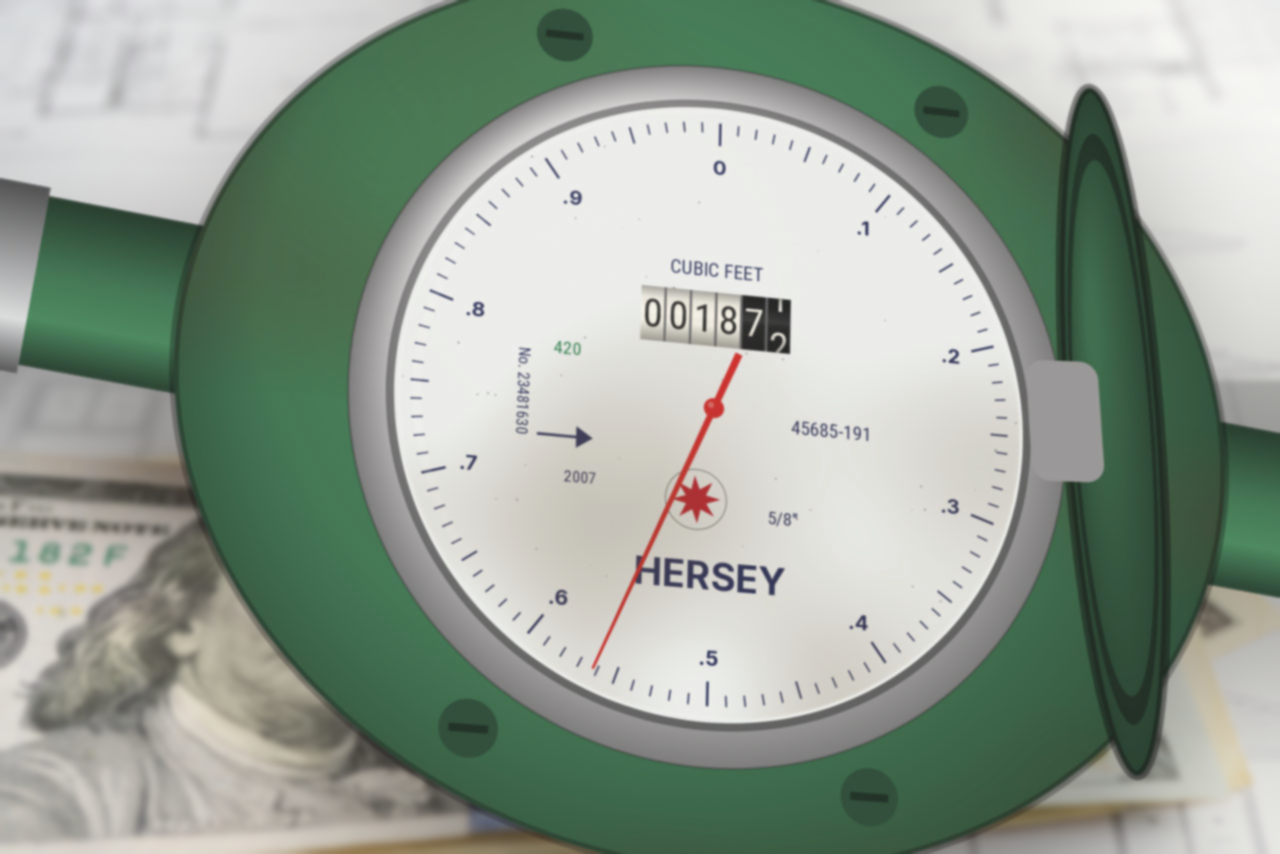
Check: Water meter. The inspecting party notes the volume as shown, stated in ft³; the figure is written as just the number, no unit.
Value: 1871.56
